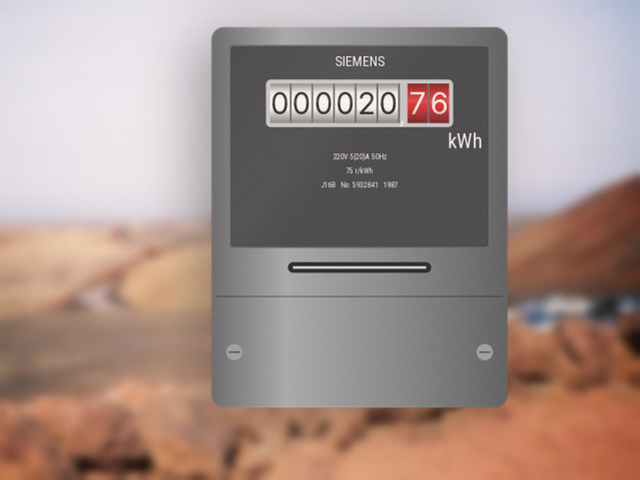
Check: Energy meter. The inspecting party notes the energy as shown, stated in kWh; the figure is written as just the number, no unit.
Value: 20.76
